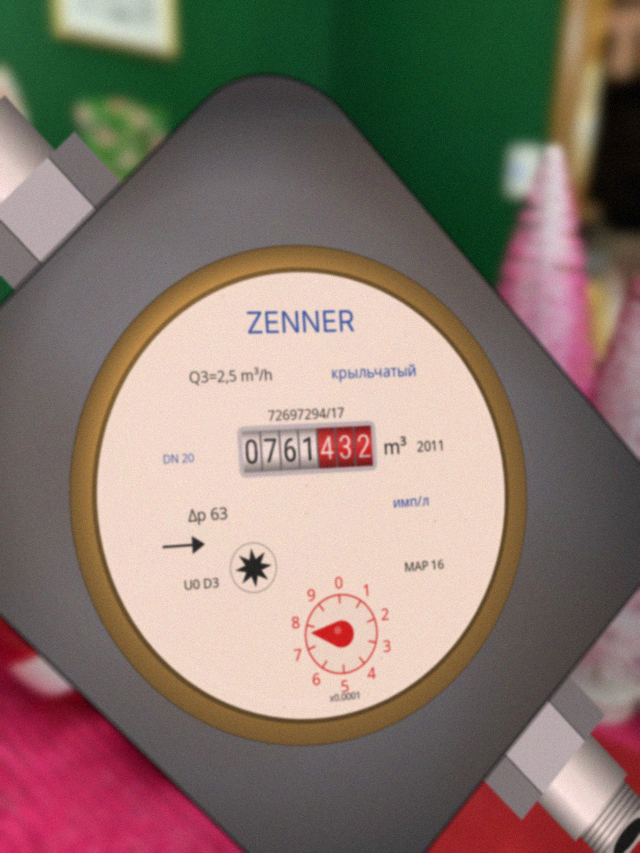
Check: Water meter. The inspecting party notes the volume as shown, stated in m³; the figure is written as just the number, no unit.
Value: 761.4327
